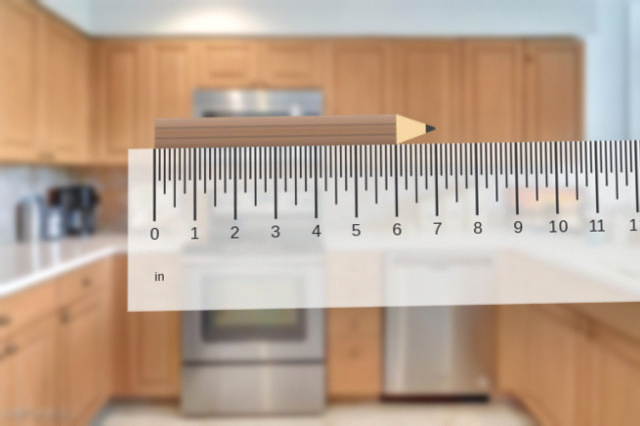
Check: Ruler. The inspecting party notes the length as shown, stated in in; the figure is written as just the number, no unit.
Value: 7
